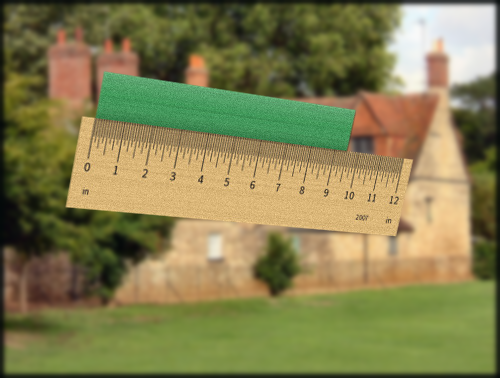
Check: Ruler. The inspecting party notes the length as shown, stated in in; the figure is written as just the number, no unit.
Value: 9.5
